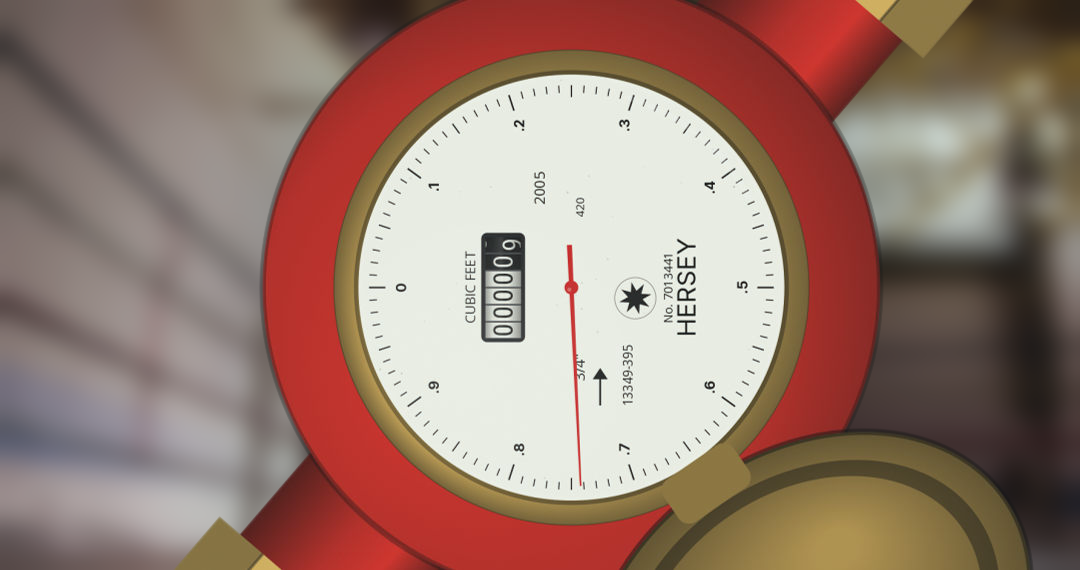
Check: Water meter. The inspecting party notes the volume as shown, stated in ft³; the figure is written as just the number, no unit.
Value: 8.74
